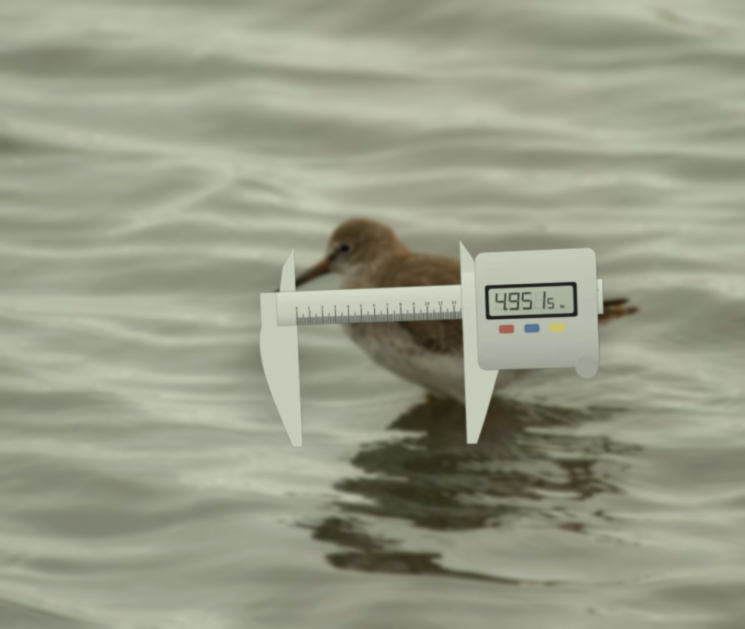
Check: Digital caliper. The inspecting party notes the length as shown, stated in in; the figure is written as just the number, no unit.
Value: 4.9515
